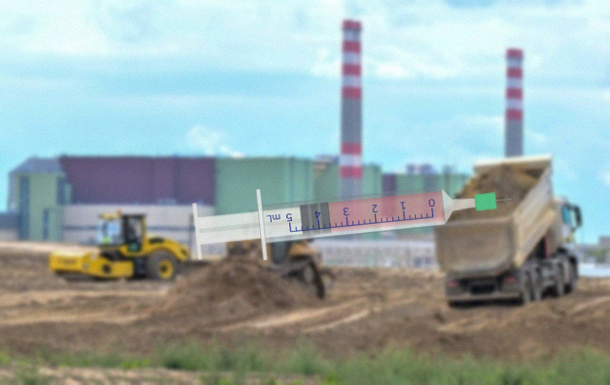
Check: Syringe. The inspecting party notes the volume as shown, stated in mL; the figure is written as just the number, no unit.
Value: 3.6
